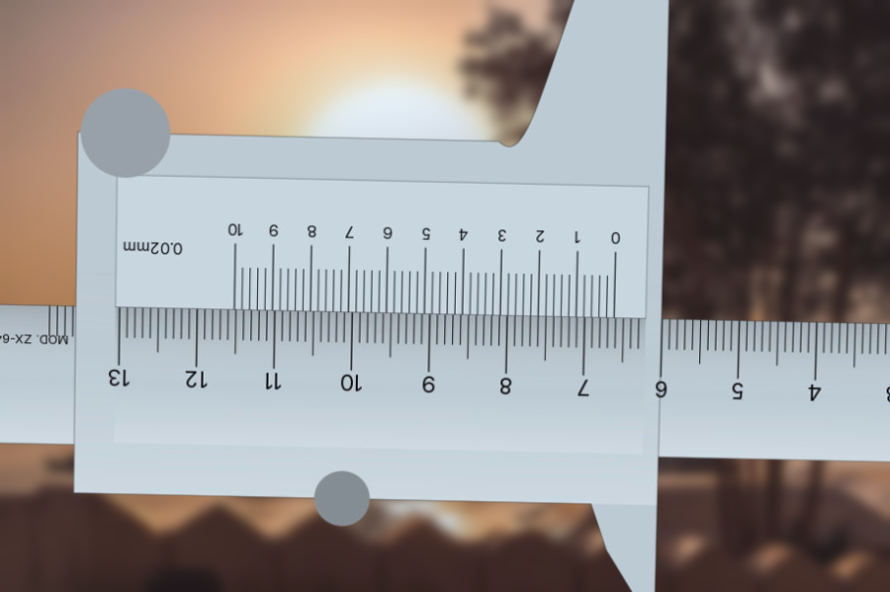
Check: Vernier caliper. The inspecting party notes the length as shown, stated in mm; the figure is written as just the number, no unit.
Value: 66.2
